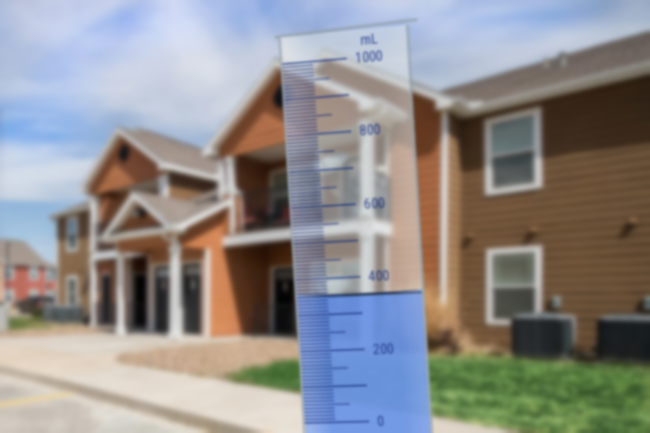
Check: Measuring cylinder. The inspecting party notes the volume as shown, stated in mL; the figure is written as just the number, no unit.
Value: 350
